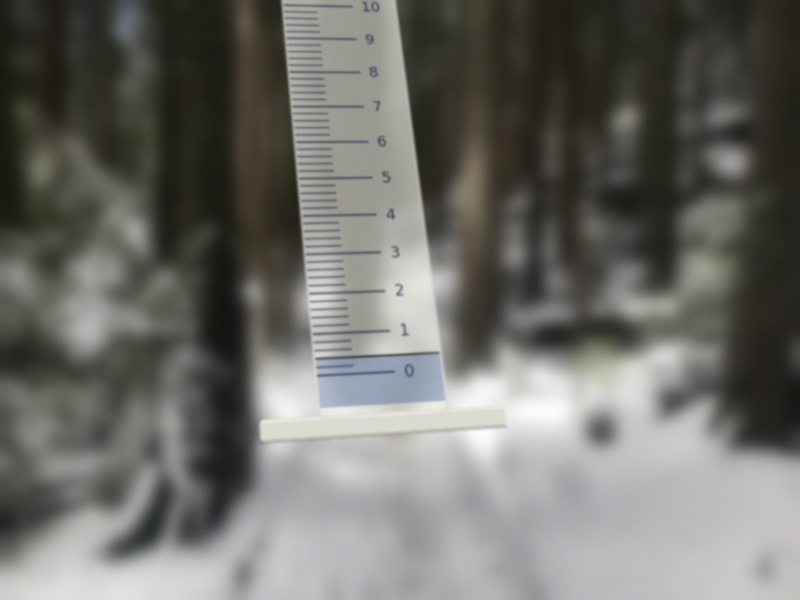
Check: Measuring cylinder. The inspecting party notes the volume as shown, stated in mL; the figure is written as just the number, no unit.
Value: 0.4
